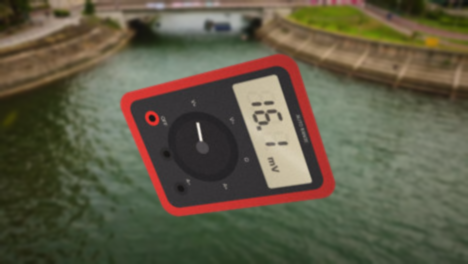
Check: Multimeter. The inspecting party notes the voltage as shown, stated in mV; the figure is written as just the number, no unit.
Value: 16.1
